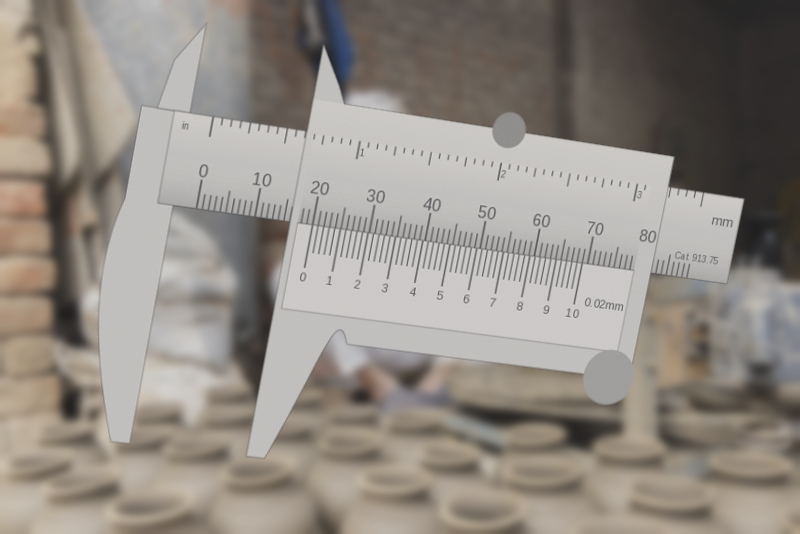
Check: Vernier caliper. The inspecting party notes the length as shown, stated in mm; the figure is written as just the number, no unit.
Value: 20.0
